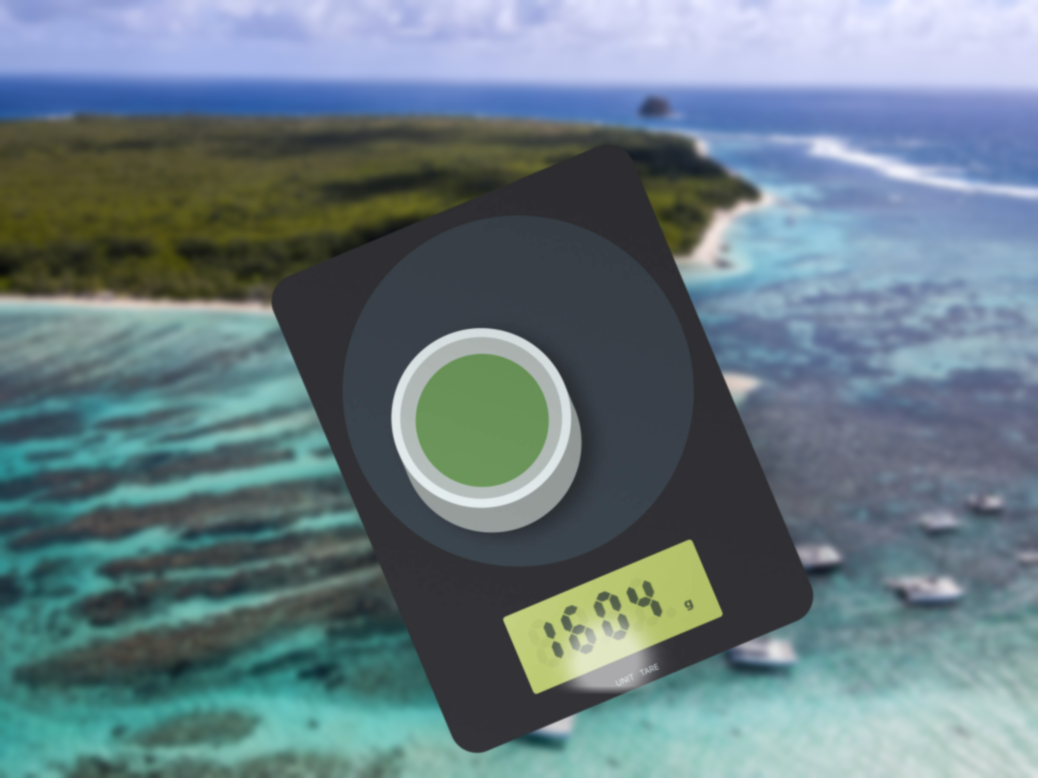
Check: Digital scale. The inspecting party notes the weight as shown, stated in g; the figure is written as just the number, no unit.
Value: 1604
